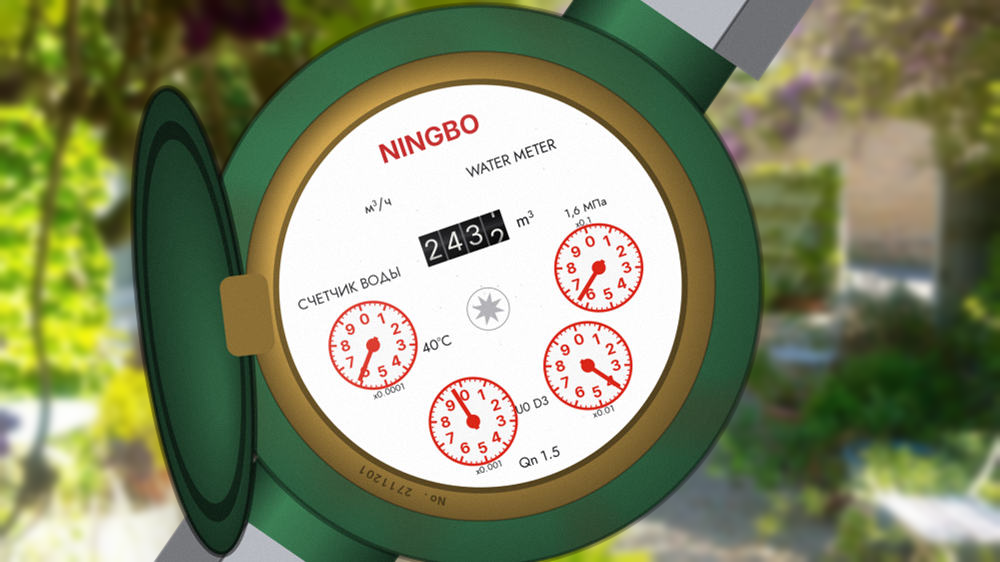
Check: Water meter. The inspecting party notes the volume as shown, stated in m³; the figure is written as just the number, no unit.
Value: 2431.6396
